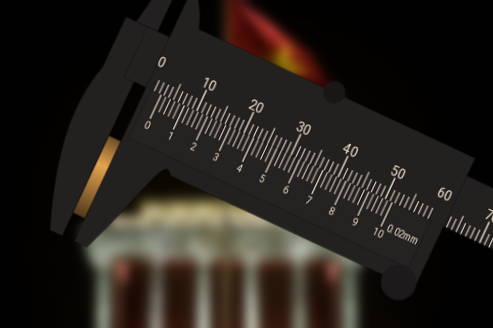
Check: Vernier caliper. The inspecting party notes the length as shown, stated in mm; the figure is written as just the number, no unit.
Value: 2.5
